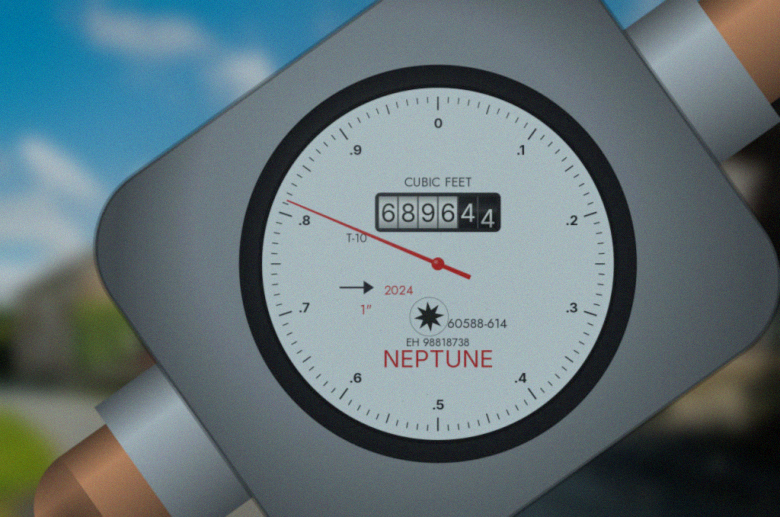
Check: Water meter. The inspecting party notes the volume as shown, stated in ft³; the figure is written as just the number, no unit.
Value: 689643.81
